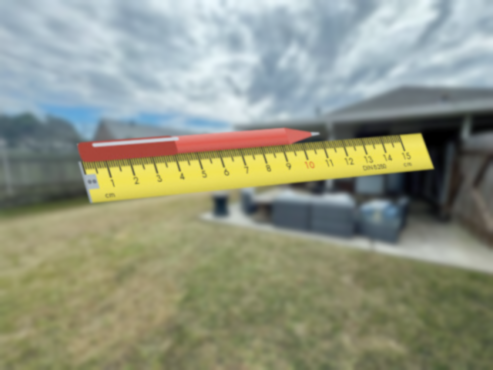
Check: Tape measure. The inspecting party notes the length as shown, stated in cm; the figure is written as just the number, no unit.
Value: 11
